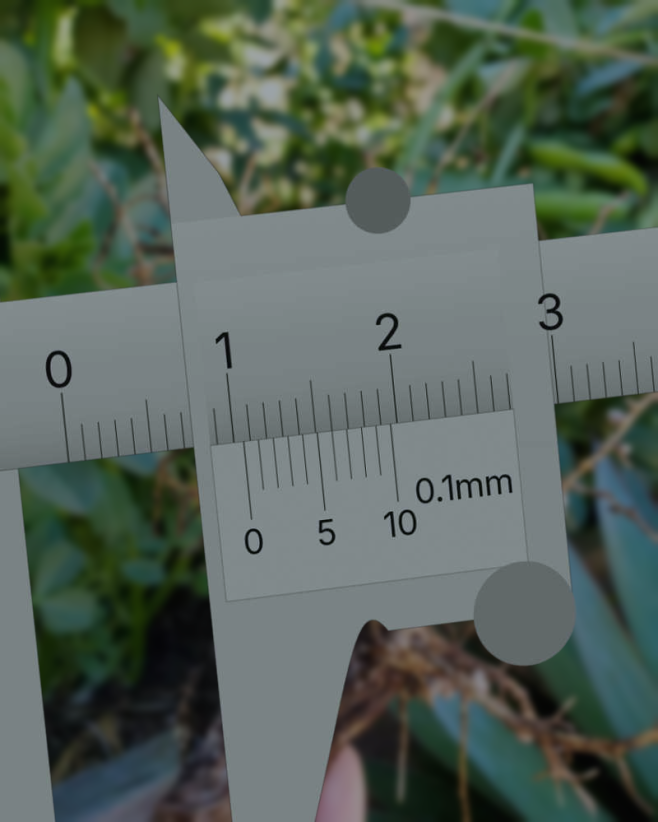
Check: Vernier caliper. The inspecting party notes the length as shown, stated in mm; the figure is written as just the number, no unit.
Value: 10.6
